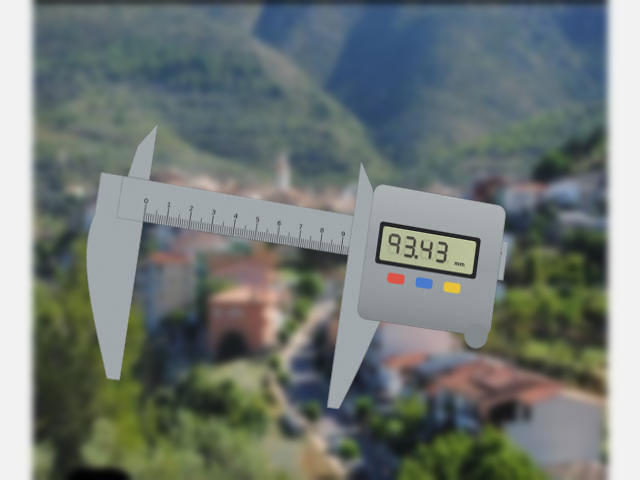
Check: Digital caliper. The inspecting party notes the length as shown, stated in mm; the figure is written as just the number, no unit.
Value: 93.43
